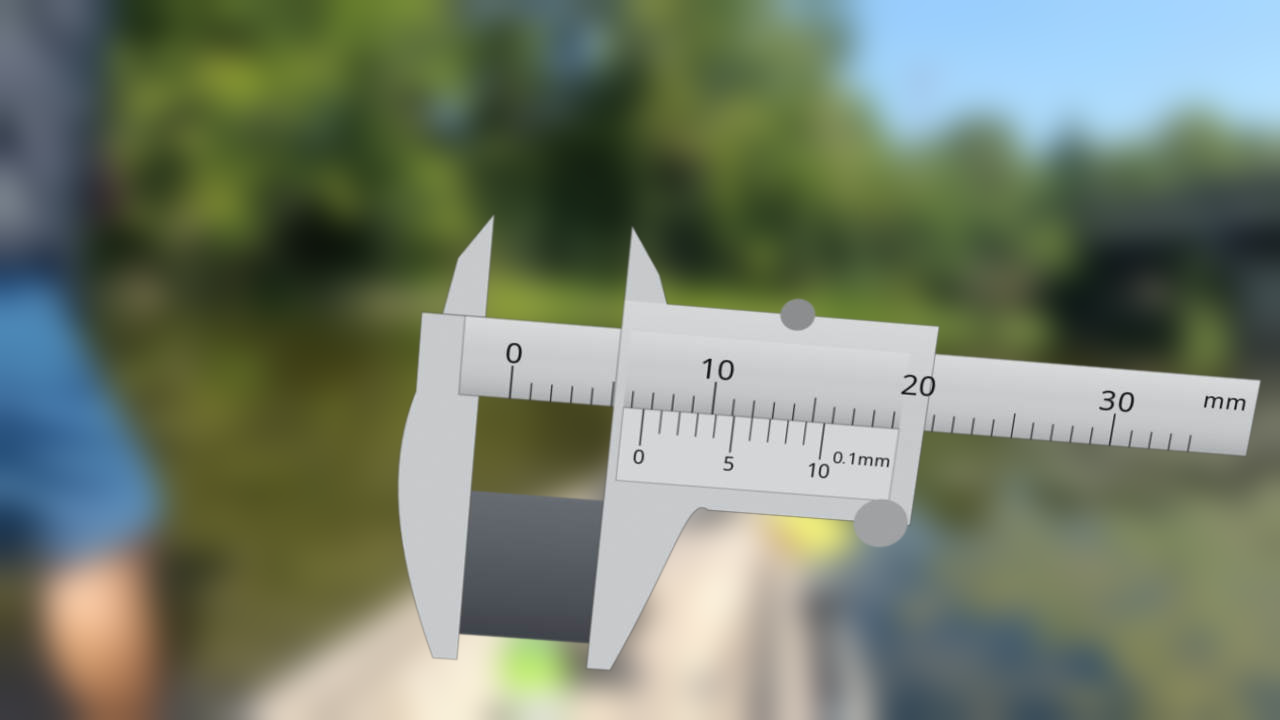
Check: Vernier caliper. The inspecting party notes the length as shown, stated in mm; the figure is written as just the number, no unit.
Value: 6.6
